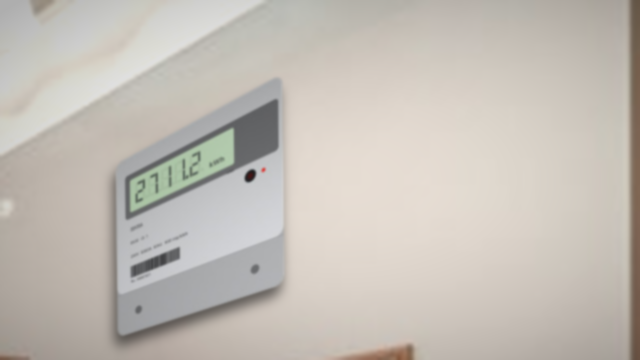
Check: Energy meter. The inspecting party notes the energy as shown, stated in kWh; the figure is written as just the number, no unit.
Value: 2711.2
